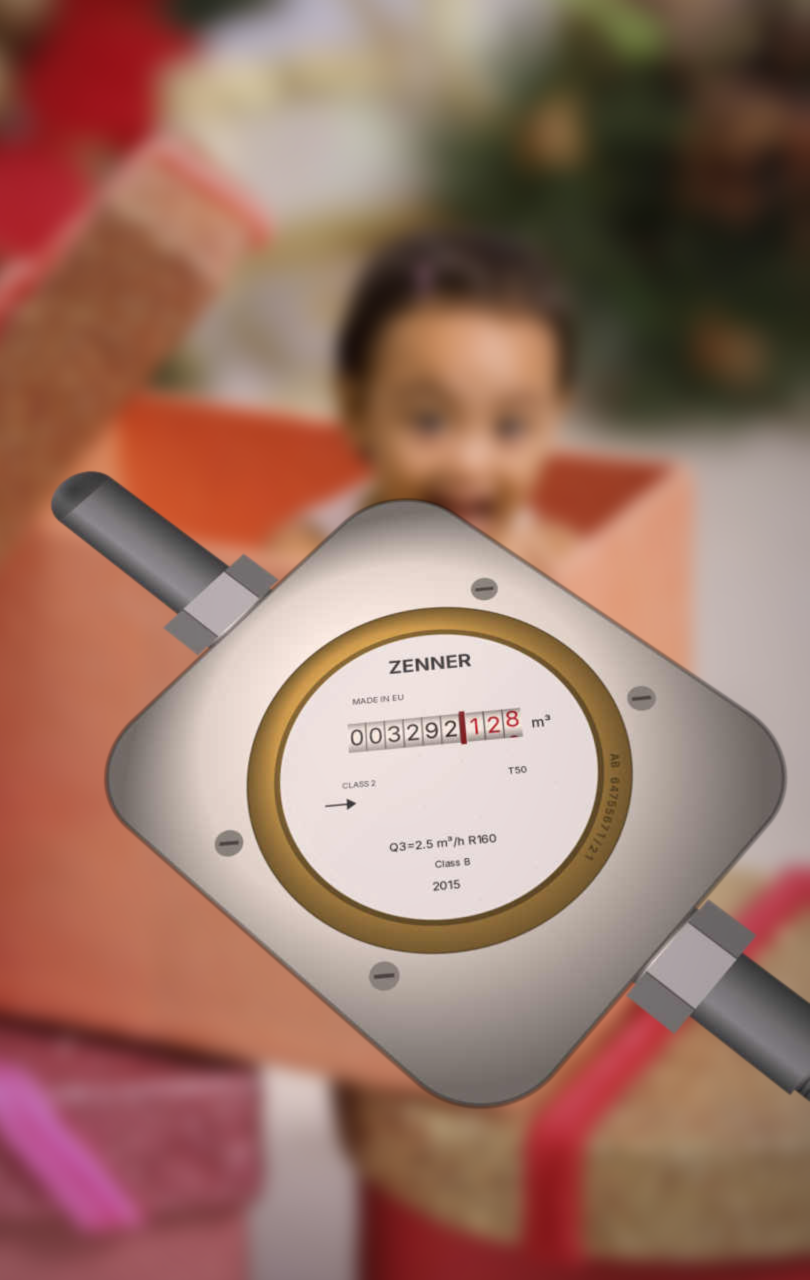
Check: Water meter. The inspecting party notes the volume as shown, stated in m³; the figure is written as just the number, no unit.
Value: 3292.128
